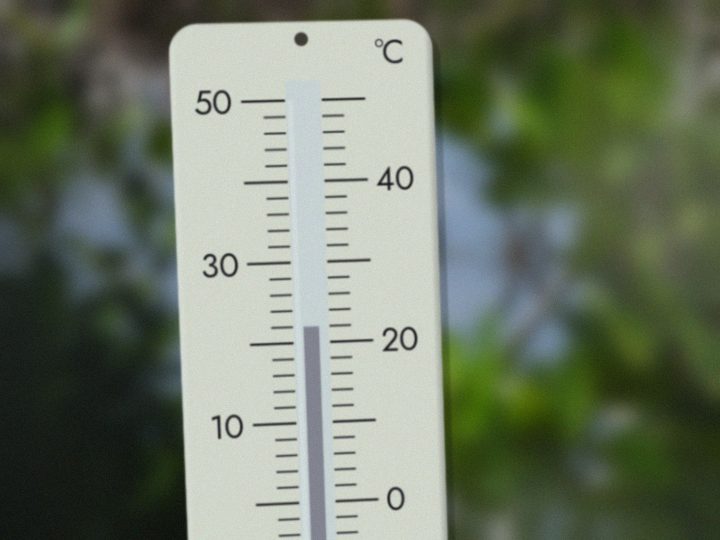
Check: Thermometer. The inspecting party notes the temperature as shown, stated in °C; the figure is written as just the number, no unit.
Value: 22
